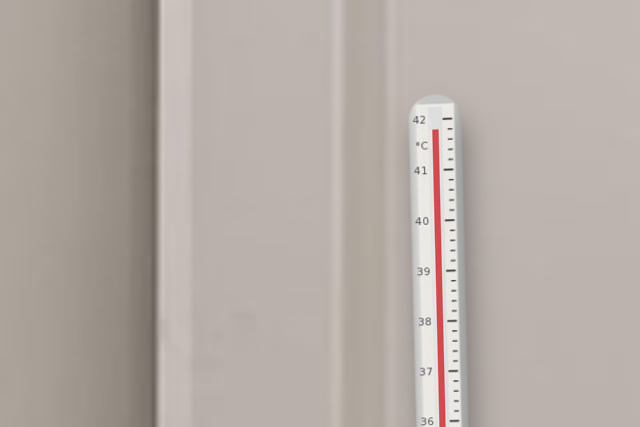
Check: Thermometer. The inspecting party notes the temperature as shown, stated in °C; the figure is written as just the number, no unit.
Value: 41.8
